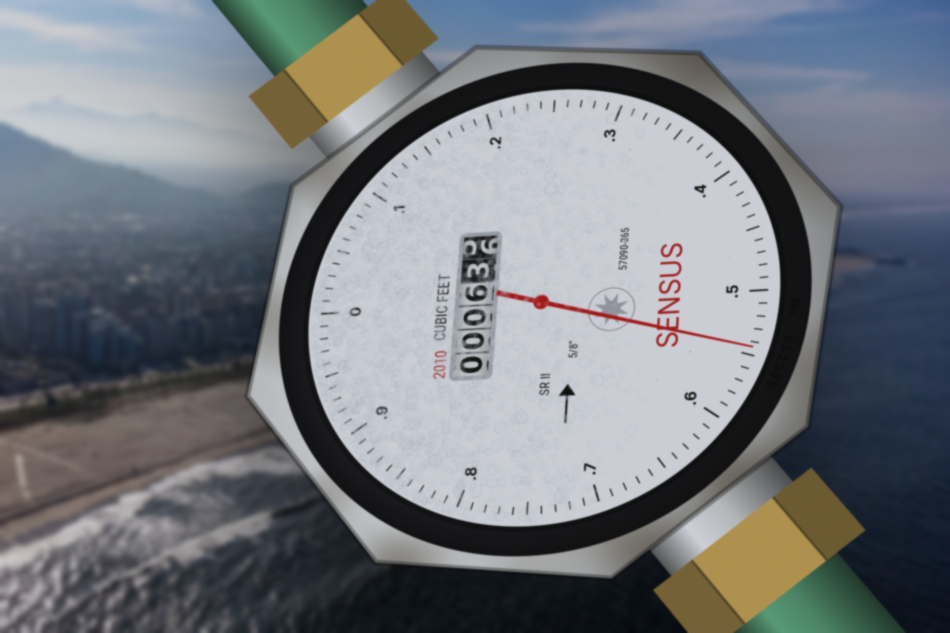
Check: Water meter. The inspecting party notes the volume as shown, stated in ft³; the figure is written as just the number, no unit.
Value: 635.54
